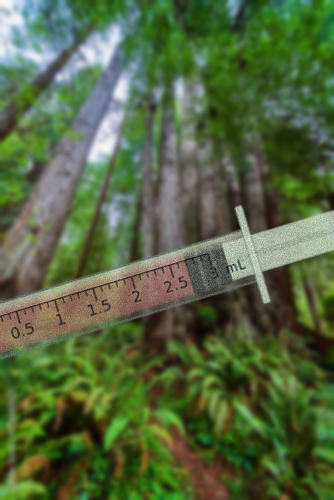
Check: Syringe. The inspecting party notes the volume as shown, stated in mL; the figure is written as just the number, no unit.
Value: 2.7
